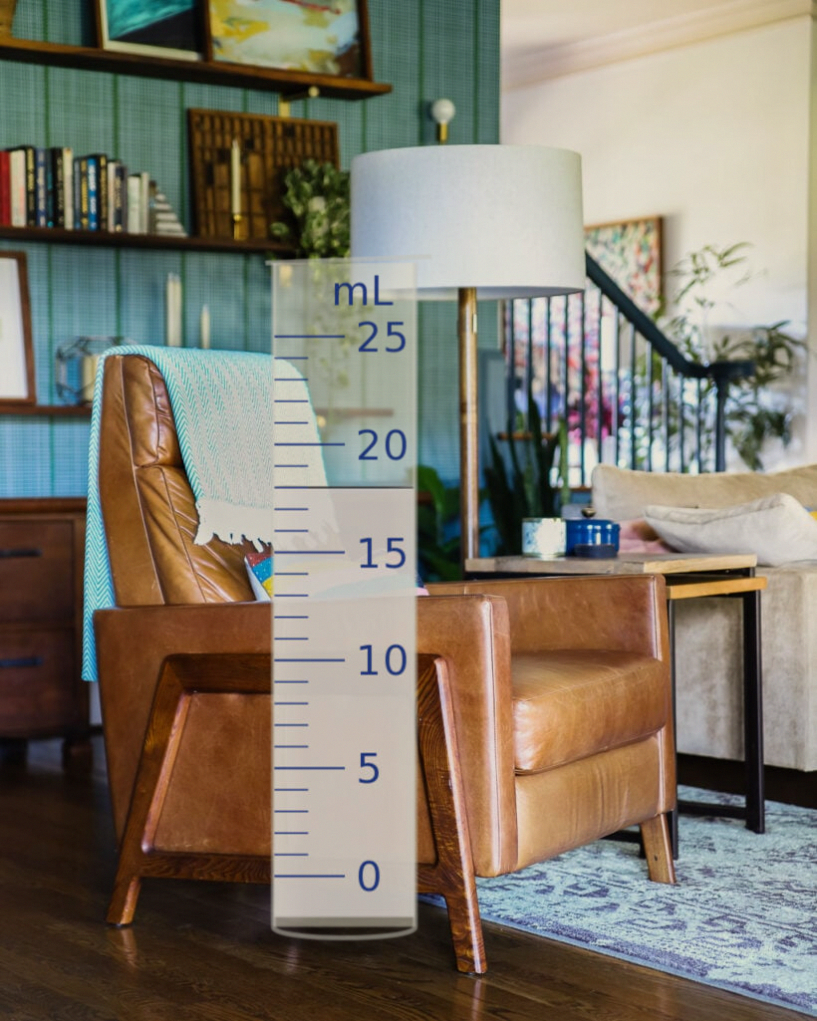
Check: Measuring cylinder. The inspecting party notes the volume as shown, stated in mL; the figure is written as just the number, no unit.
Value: 18
